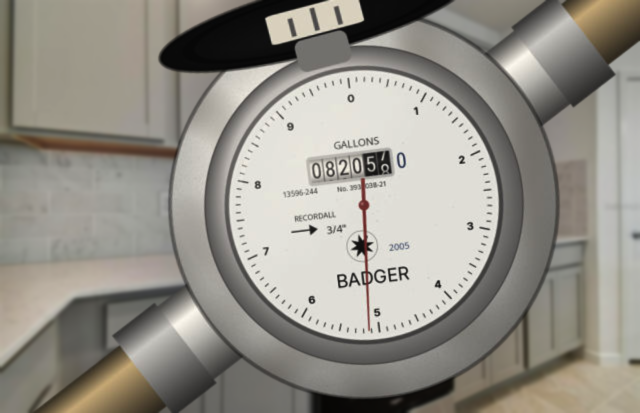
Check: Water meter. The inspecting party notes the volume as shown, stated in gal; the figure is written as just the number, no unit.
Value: 820575.1
